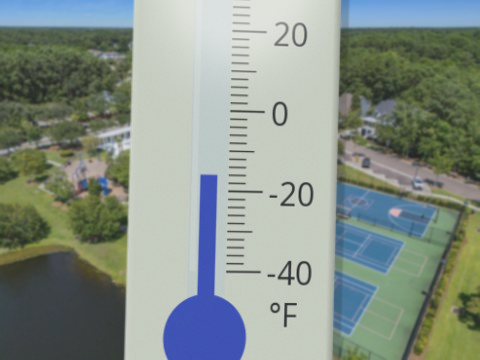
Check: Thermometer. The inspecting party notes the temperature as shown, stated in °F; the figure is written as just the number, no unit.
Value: -16
